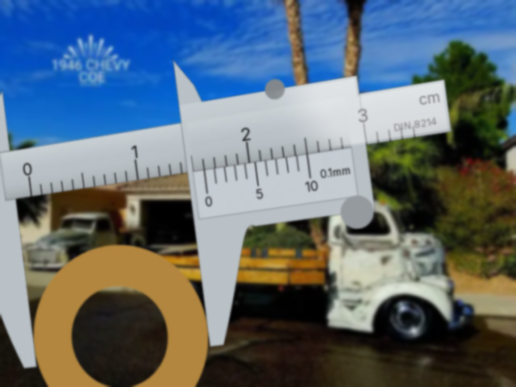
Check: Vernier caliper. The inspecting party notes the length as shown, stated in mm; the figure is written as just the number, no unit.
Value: 16.0
